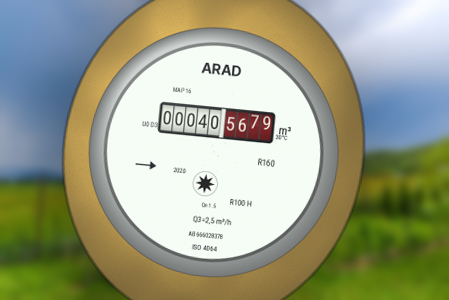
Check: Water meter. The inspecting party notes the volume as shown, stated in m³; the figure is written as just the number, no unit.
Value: 40.5679
